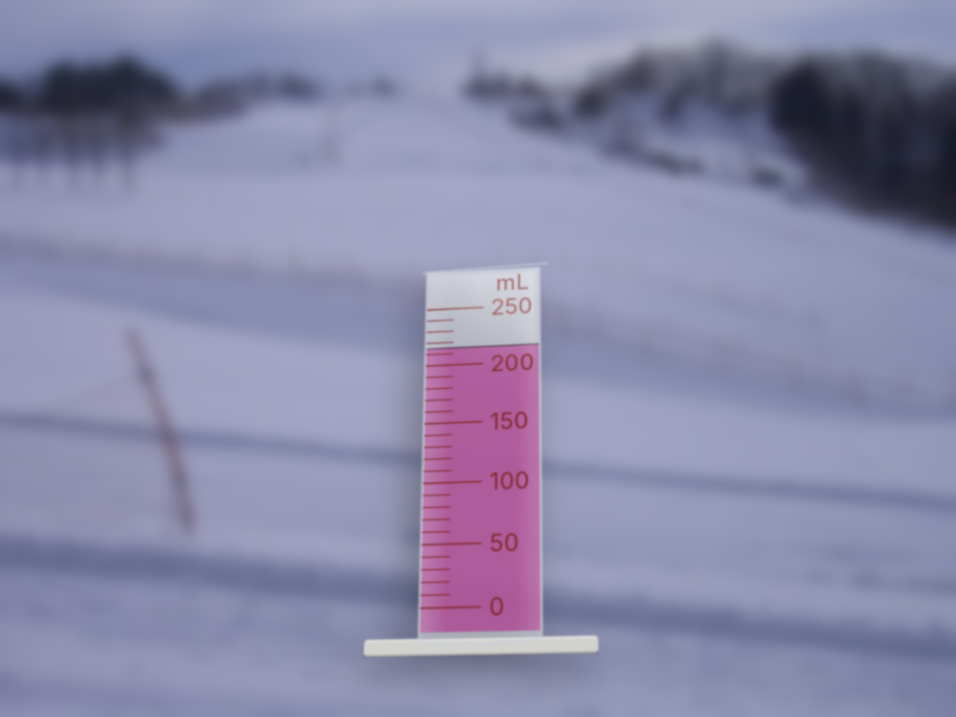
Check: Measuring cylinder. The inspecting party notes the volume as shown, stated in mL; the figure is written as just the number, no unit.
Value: 215
